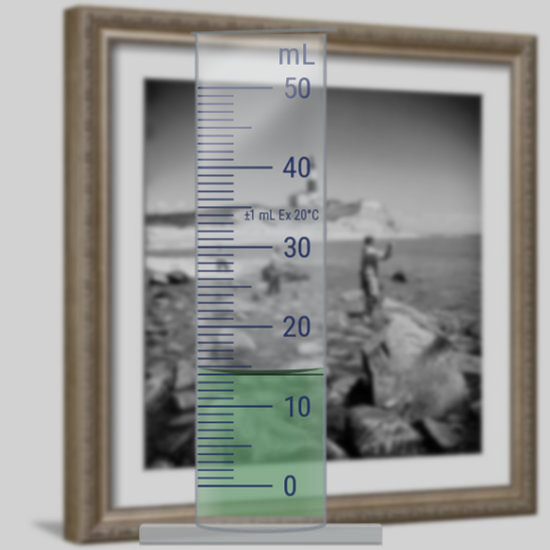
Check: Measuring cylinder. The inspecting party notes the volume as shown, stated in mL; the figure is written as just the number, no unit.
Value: 14
